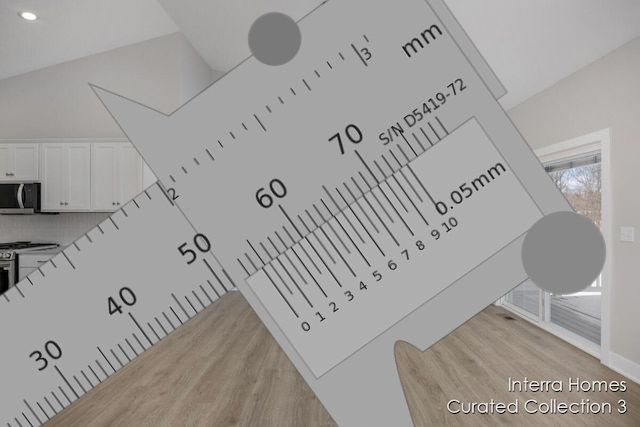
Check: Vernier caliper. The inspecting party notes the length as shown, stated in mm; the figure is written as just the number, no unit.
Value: 54.6
